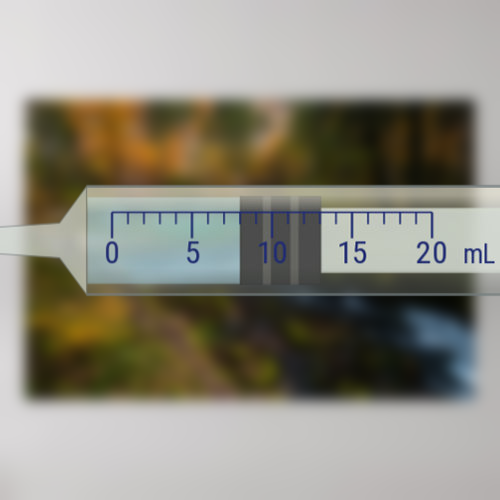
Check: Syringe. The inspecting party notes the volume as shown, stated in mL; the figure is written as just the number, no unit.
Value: 8
